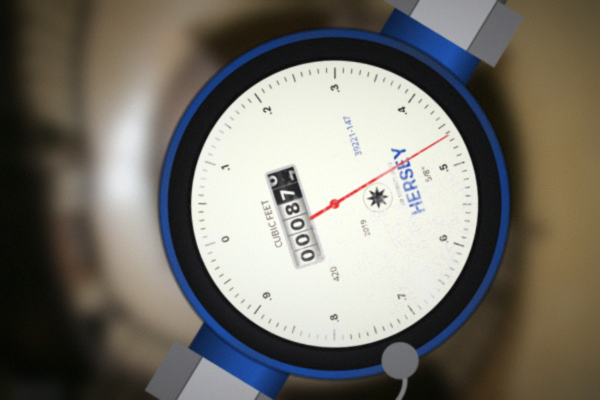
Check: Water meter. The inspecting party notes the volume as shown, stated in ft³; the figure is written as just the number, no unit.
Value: 876.46
